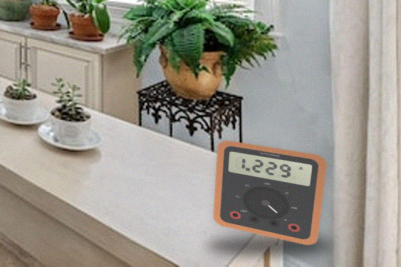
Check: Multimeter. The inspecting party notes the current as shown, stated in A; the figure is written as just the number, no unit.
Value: 1.229
